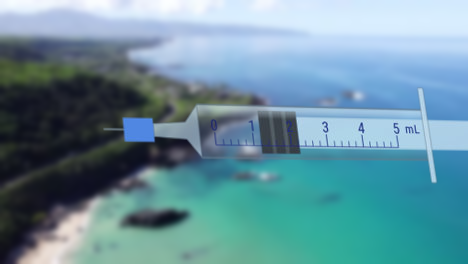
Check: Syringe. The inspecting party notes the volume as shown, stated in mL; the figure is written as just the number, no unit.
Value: 1.2
